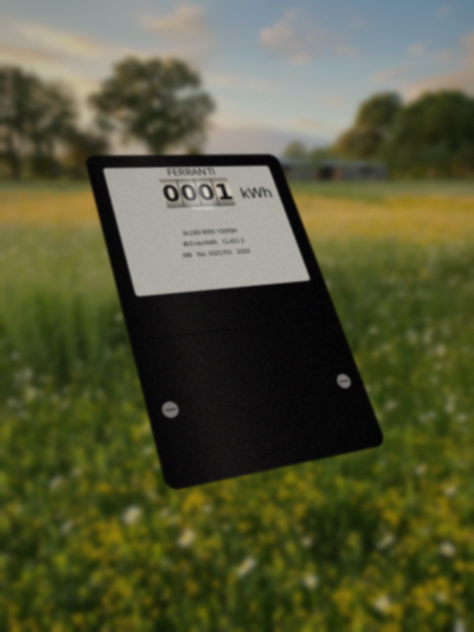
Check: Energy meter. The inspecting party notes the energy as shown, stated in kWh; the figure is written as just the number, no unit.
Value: 1
